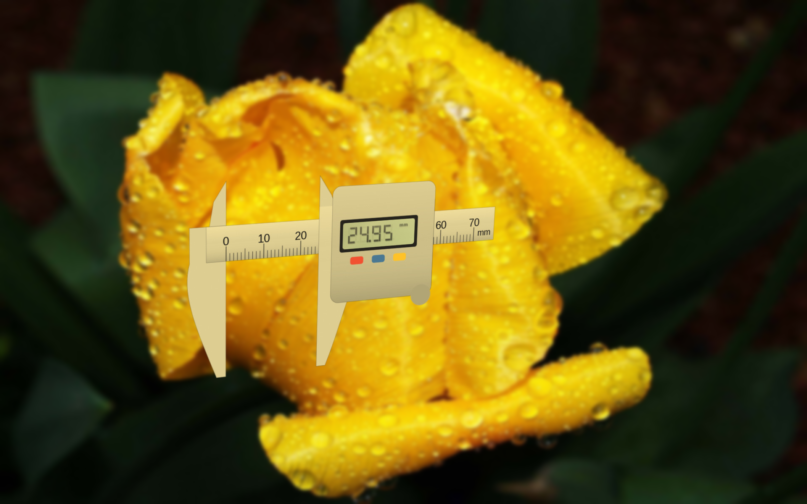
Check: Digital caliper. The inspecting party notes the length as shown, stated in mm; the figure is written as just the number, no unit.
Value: 24.95
